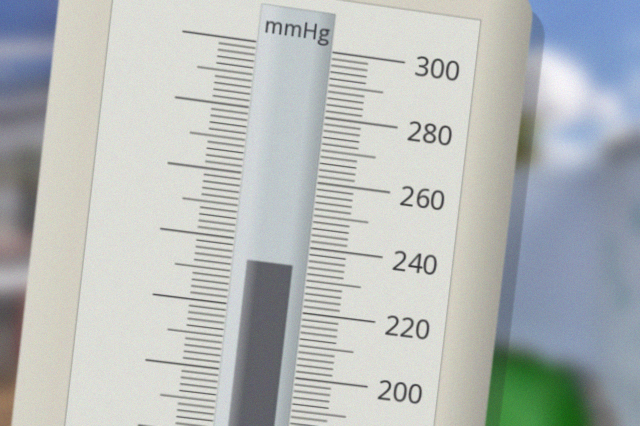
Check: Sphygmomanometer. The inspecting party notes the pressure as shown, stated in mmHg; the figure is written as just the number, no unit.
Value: 234
